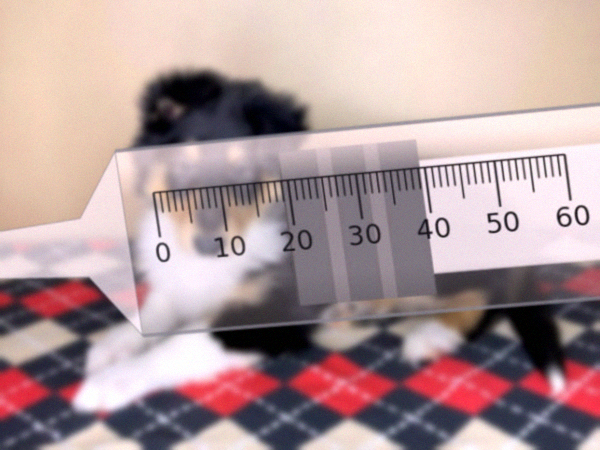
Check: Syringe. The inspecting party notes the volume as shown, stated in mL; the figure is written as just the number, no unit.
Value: 19
